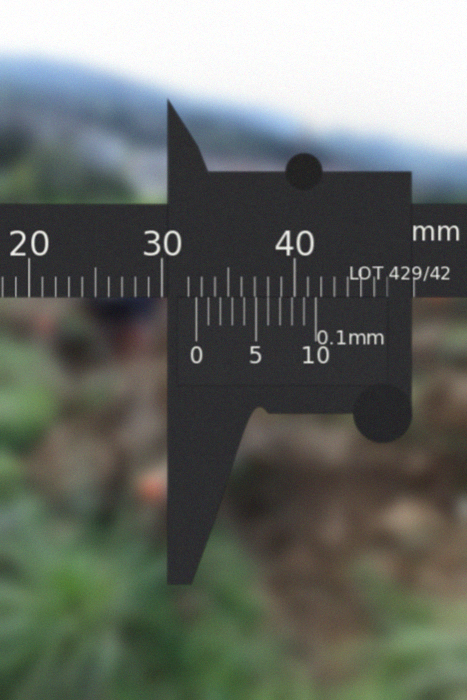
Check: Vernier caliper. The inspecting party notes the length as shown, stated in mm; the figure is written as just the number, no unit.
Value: 32.6
